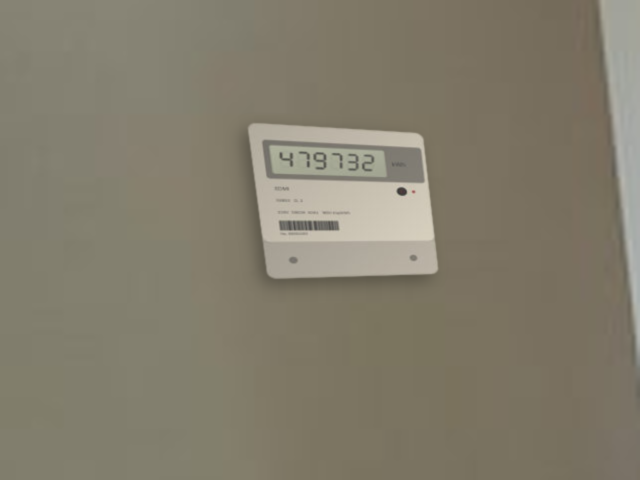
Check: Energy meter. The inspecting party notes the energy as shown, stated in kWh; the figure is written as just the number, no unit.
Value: 479732
